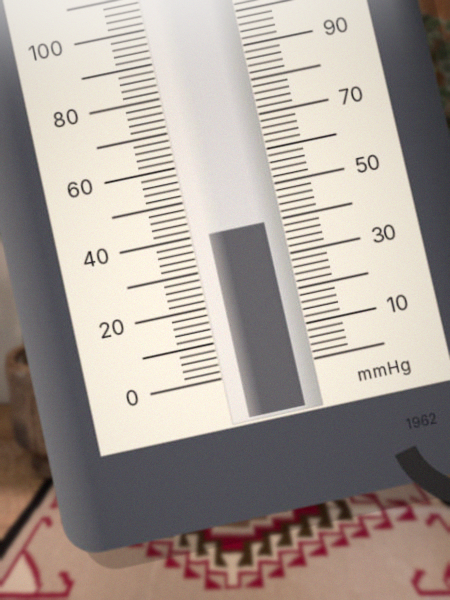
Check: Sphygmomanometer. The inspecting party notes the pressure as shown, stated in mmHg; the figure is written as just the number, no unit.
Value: 40
